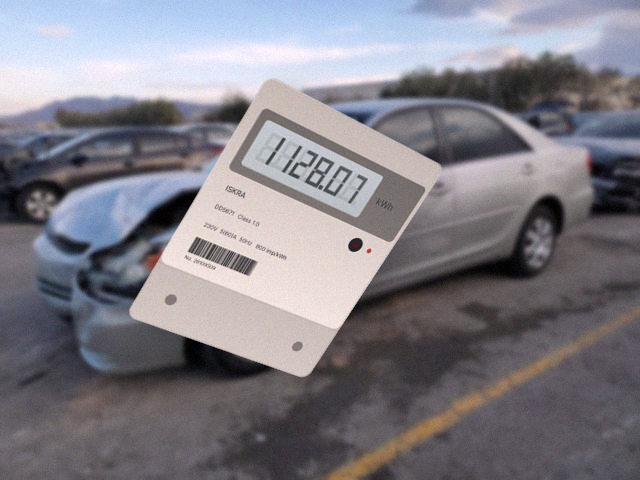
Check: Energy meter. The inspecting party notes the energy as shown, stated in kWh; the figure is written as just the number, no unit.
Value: 1128.07
